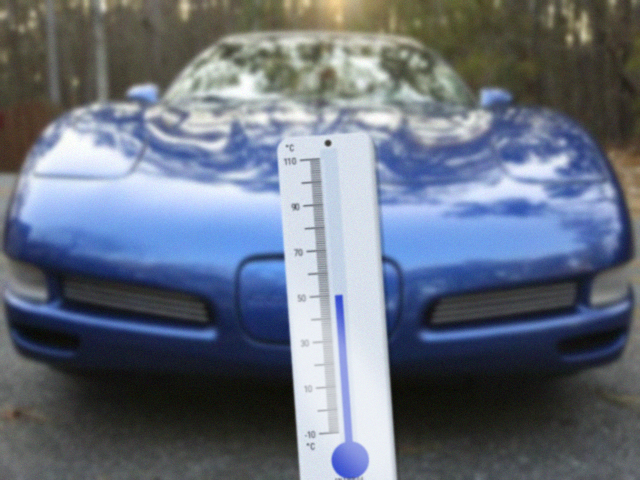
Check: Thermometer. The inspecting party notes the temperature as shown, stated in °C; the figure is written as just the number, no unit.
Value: 50
